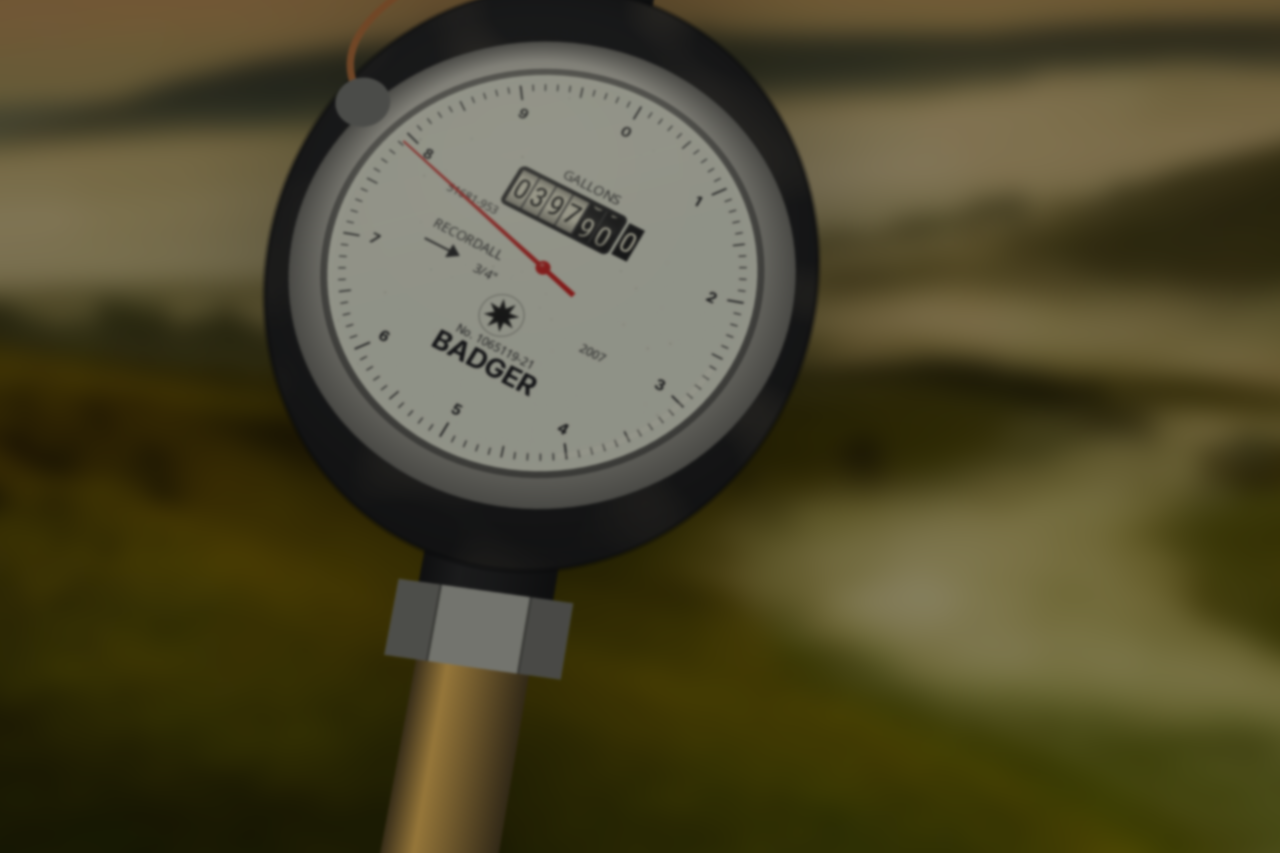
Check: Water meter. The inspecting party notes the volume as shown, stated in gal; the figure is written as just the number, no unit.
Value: 397897.9
